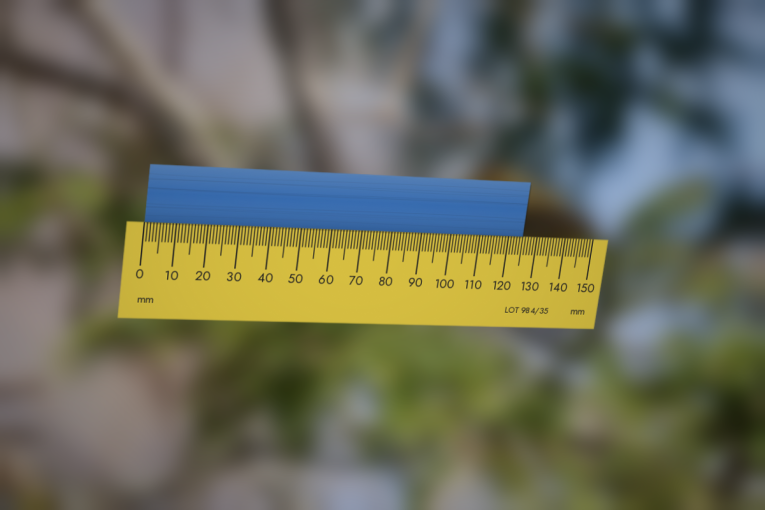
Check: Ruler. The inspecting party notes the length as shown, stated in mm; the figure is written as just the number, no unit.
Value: 125
